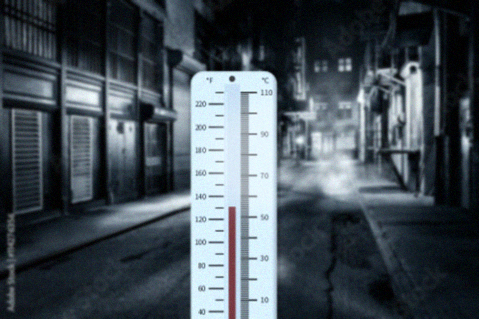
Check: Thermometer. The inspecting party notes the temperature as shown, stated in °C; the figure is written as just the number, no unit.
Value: 55
